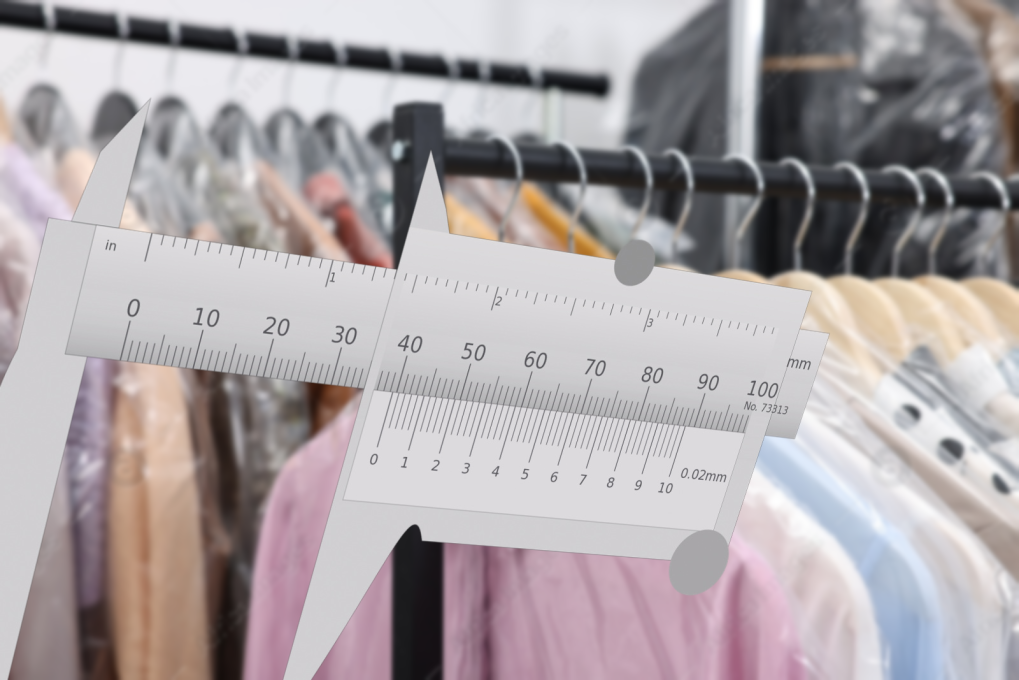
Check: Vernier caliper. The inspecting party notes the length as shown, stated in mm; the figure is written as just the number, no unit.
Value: 39.4
